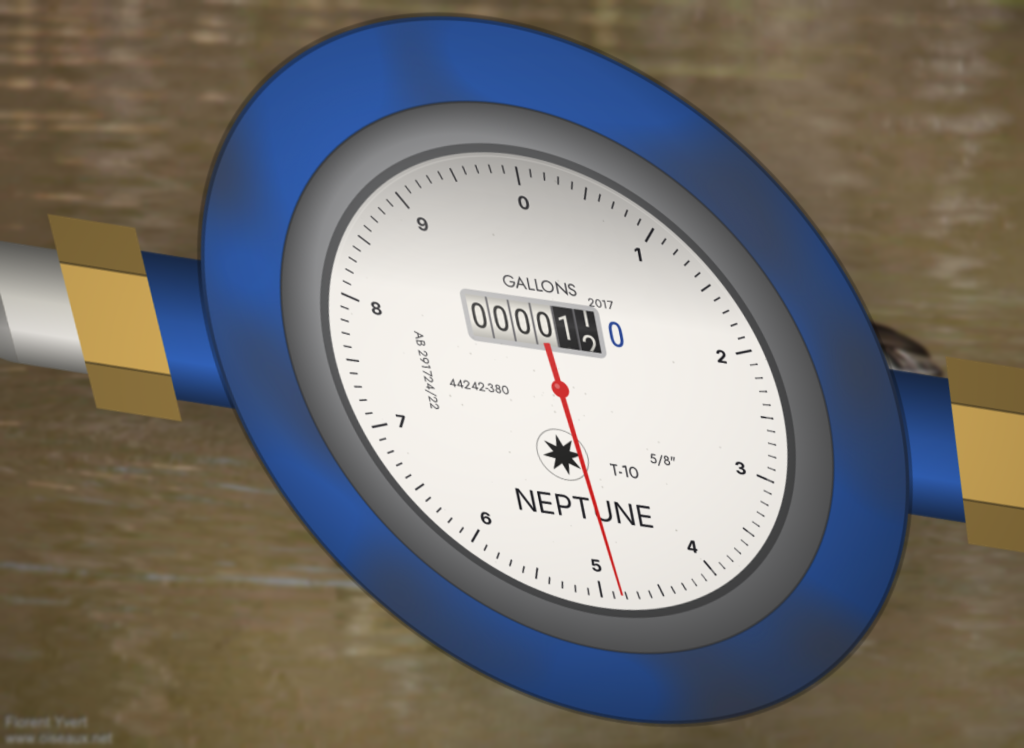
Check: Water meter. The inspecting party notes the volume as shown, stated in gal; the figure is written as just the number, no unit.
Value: 114.8
